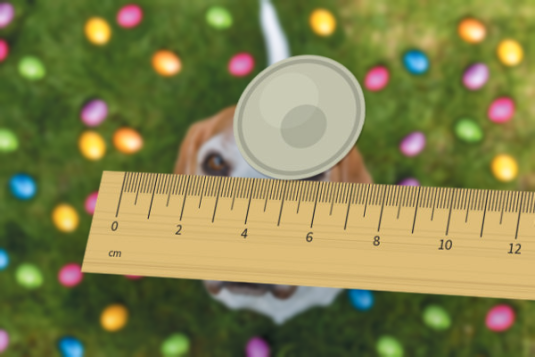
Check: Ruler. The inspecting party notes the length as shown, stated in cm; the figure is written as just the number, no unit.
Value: 4
